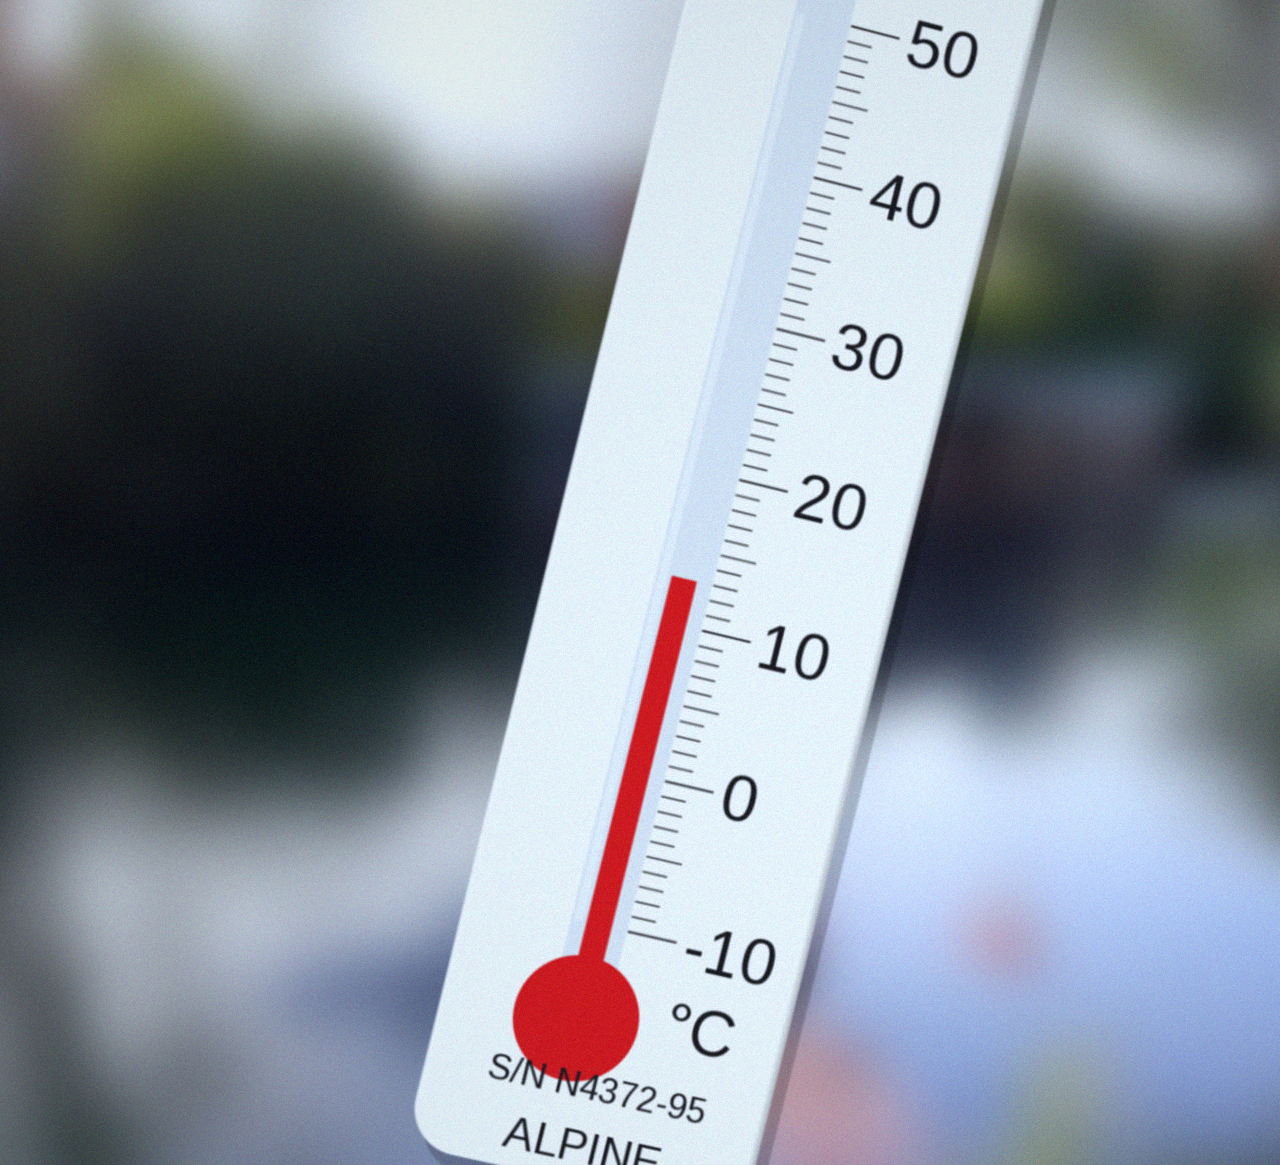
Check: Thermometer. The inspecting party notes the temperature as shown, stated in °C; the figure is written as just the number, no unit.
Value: 13
